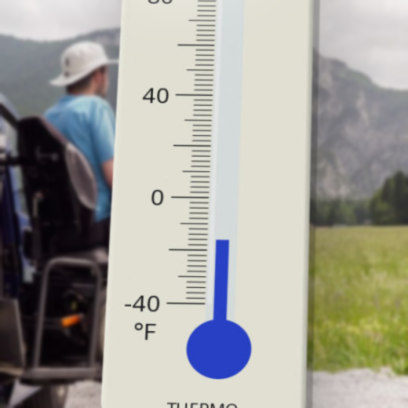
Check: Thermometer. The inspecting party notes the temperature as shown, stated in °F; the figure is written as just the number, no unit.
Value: -16
